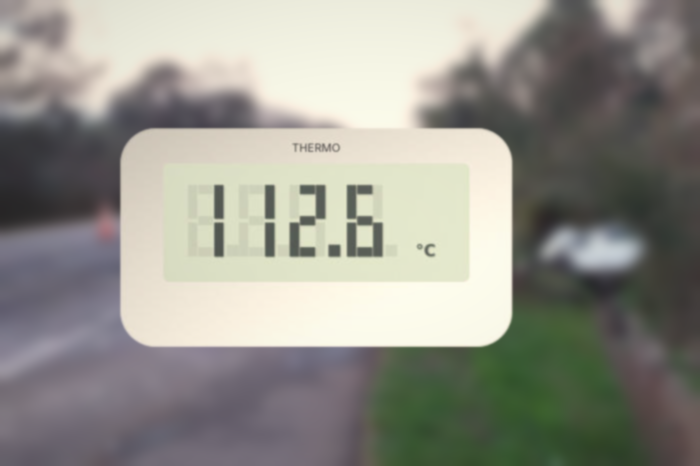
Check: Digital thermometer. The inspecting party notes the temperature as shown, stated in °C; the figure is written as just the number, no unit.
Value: 112.6
